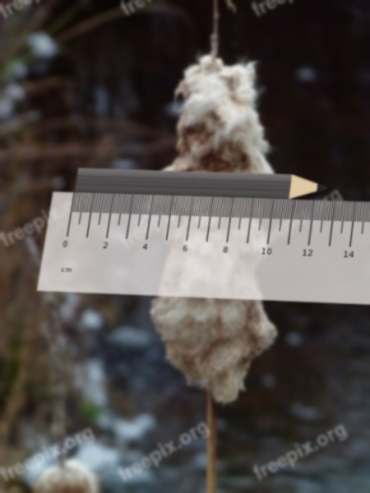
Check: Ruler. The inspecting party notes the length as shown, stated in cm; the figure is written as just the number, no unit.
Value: 12.5
